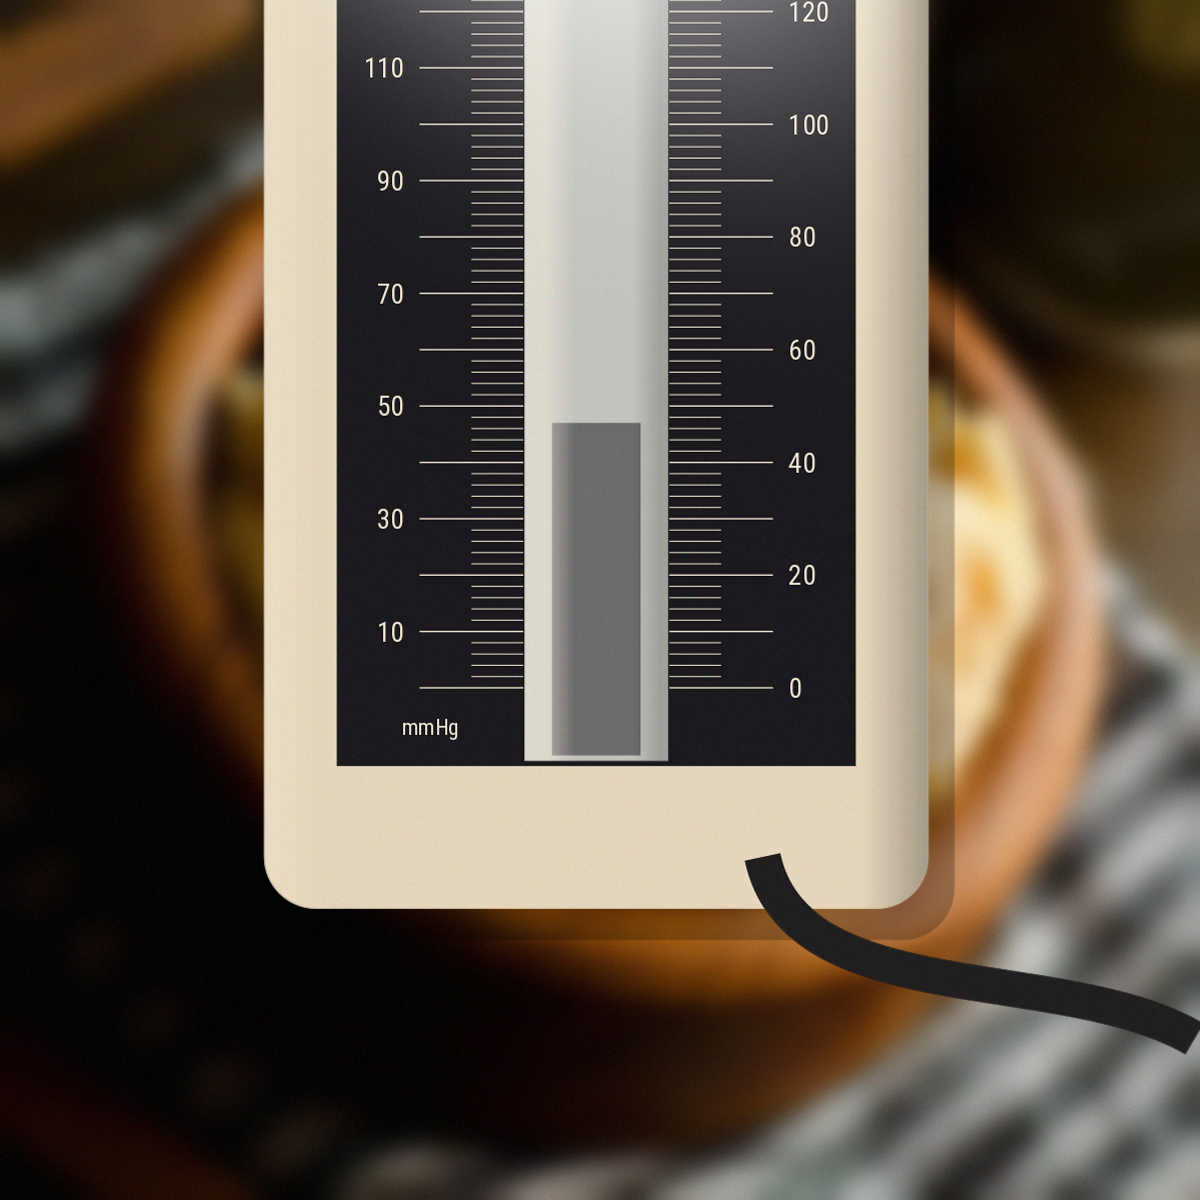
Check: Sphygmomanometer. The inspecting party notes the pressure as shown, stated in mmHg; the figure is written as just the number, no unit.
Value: 47
